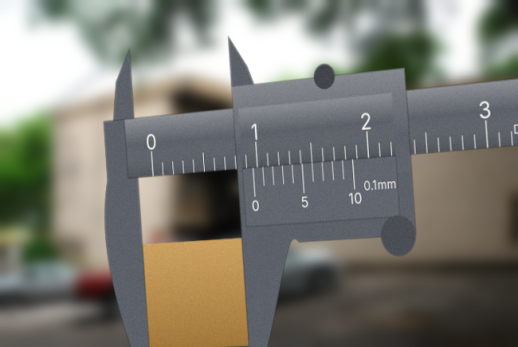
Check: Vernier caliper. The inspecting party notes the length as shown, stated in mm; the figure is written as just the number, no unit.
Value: 9.6
